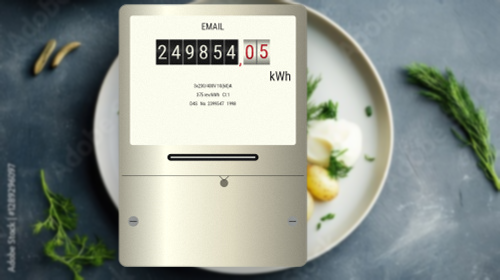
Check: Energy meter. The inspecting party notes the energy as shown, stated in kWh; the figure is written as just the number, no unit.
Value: 249854.05
